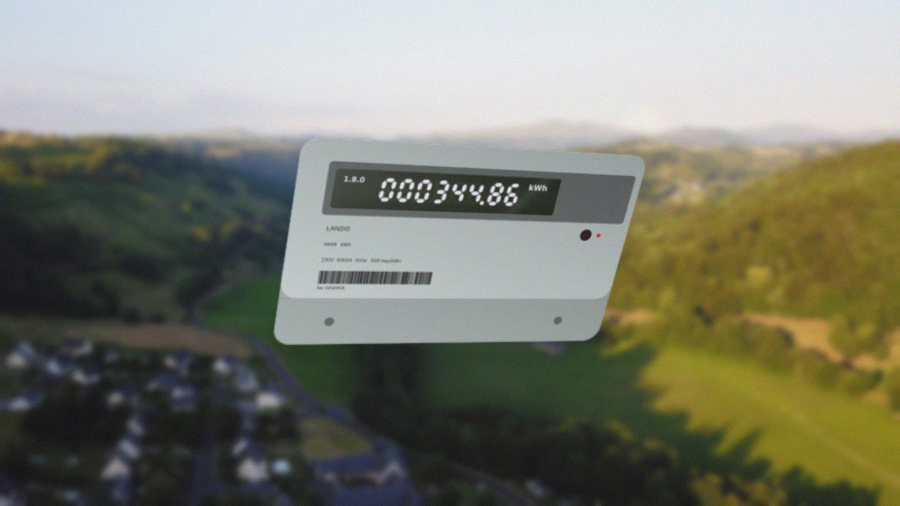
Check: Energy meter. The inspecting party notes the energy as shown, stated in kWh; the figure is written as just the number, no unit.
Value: 344.86
